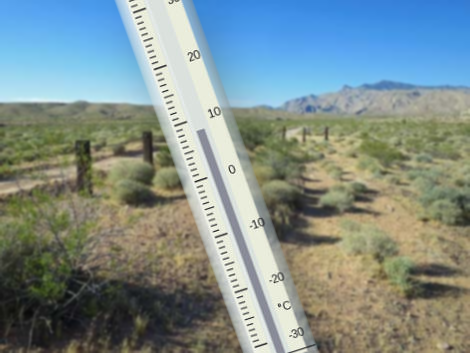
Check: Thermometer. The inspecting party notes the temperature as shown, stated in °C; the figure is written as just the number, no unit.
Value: 8
